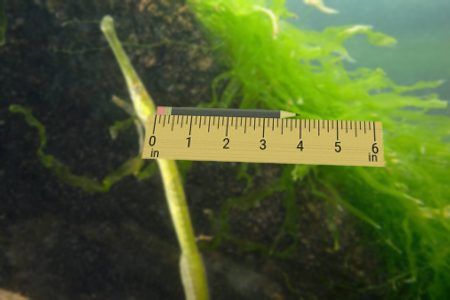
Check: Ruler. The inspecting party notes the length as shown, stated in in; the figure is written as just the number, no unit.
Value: 4
